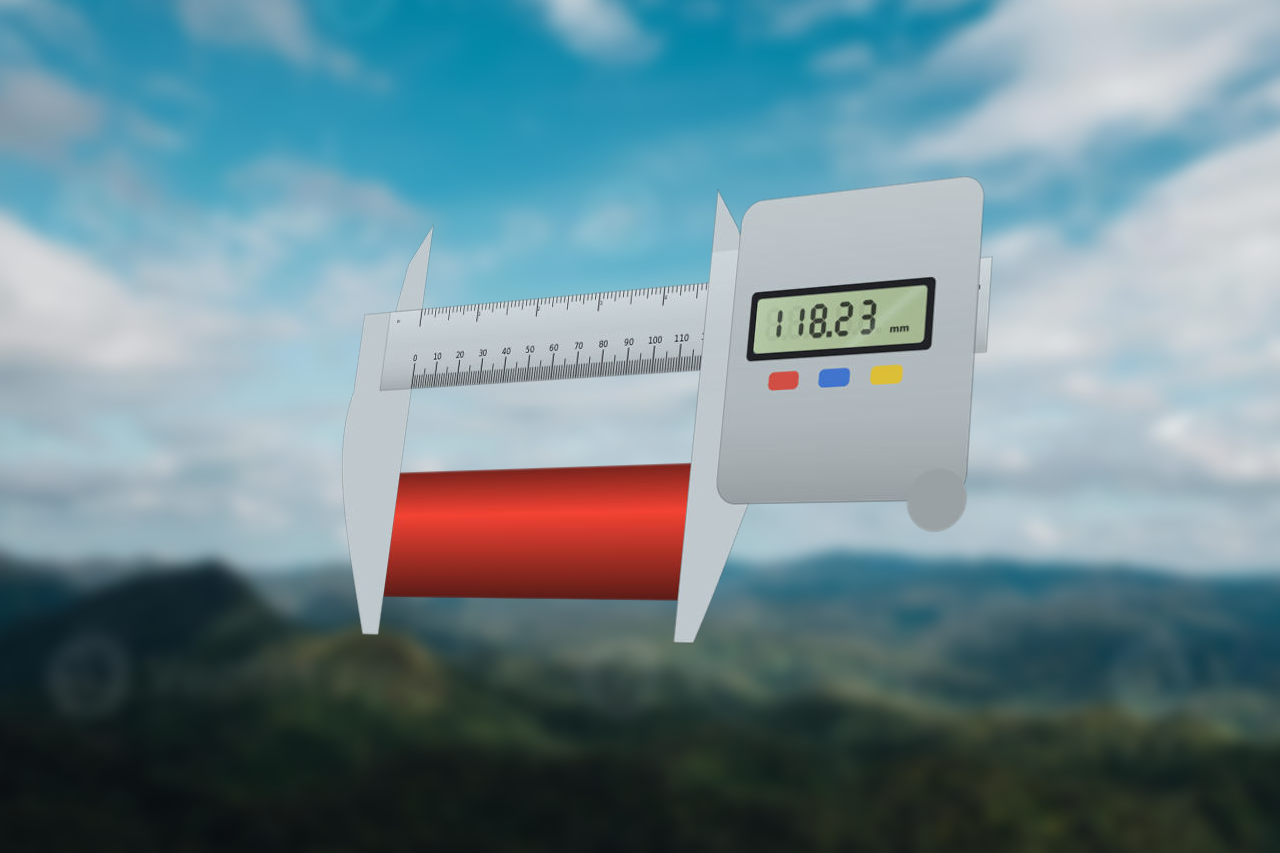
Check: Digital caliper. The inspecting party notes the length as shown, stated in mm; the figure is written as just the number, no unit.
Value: 118.23
